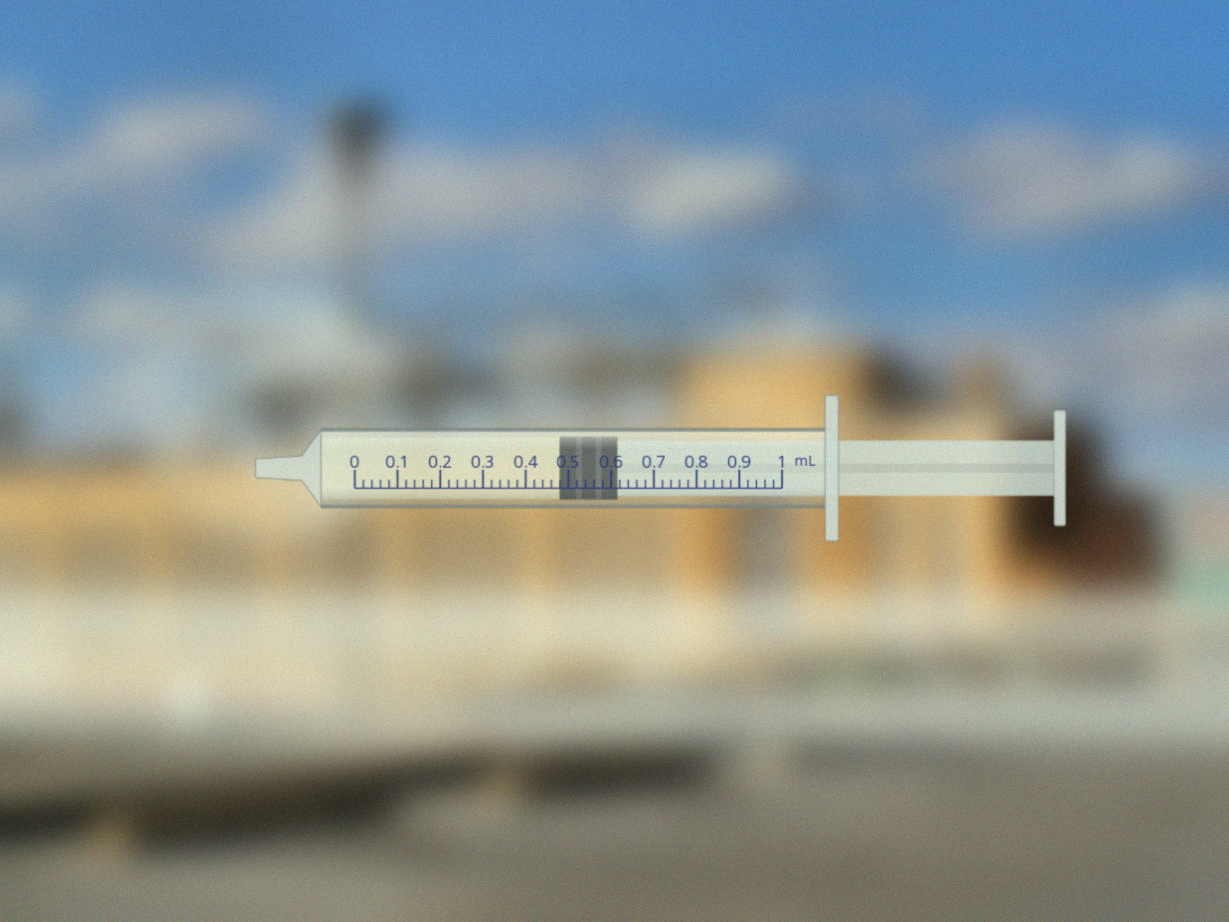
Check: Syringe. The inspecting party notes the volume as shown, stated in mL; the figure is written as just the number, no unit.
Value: 0.48
